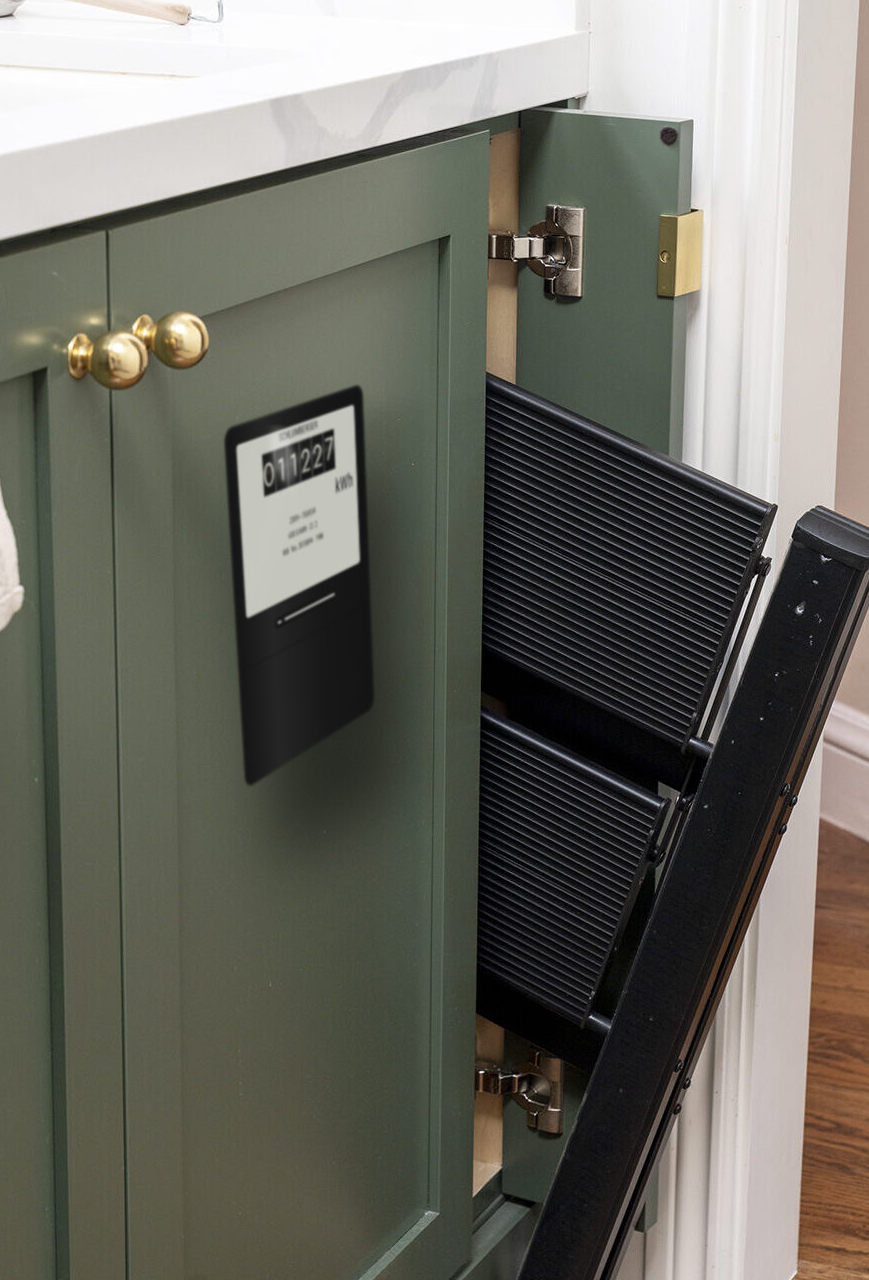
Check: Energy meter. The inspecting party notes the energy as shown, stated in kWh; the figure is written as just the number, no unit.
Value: 11227
